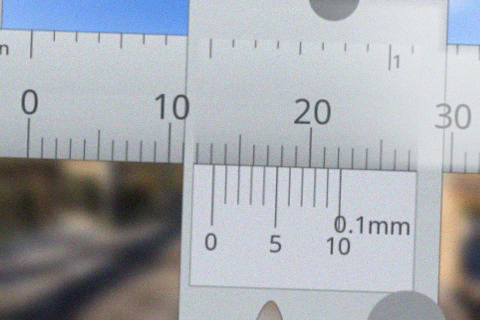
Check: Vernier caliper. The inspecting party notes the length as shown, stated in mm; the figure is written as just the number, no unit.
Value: 13.2
